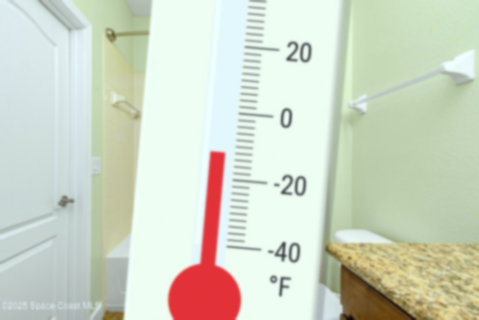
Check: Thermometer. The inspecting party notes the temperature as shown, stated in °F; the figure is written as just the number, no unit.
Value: -12
